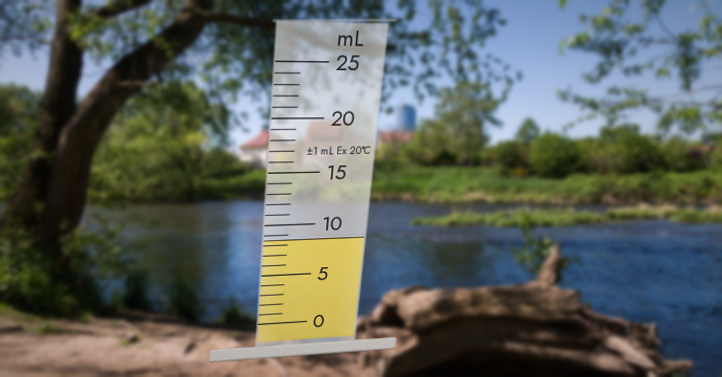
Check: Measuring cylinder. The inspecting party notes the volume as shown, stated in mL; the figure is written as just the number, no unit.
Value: 8.5
